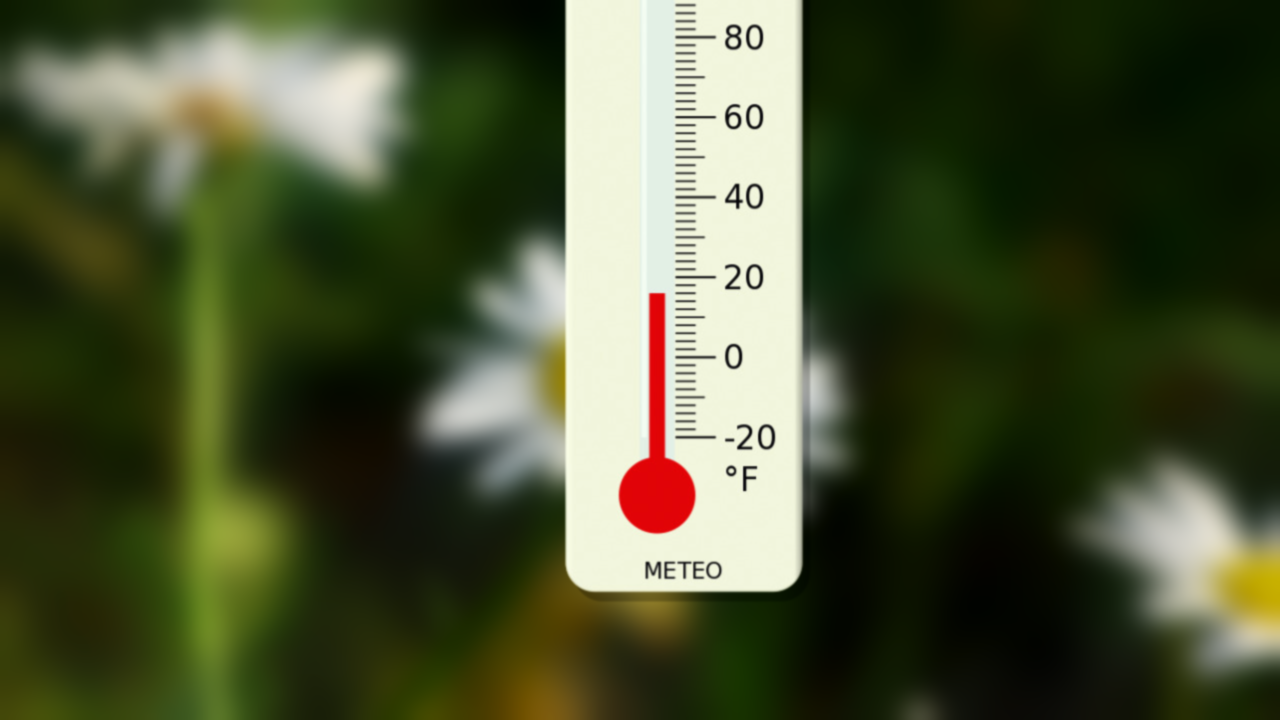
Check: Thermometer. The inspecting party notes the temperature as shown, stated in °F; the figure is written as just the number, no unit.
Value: 16
